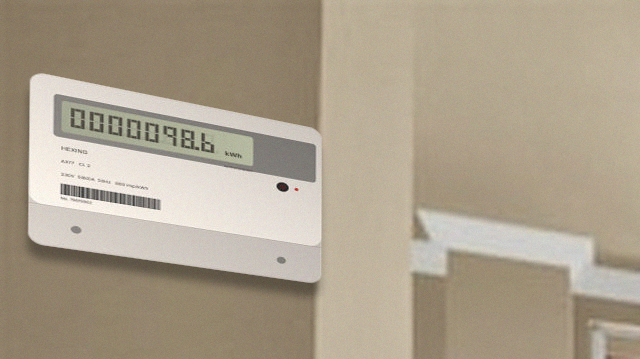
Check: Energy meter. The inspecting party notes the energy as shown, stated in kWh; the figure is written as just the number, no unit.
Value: 98.6
